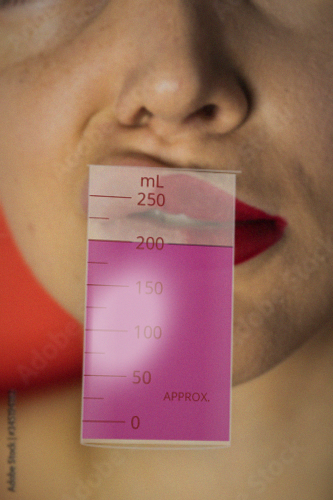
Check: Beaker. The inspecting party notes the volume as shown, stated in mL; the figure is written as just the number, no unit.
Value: 200
